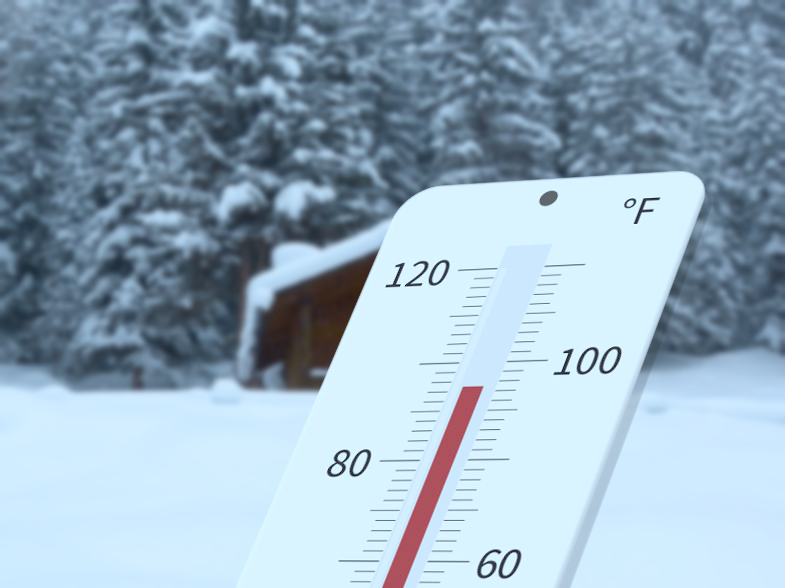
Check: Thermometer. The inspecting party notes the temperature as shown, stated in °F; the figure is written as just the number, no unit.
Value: 95
